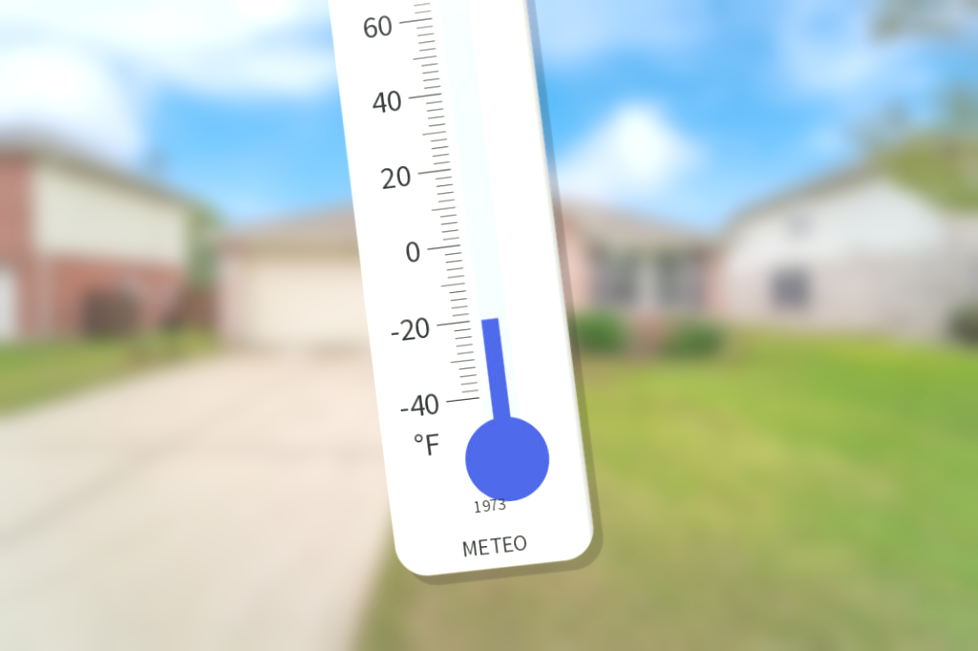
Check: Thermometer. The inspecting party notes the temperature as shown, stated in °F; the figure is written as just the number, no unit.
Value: -20
